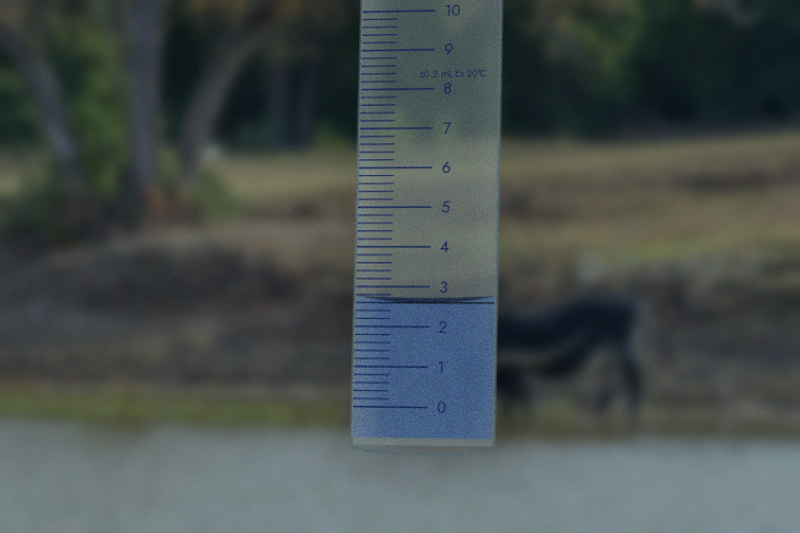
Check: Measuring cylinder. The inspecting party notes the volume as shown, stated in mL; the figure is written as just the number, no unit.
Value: 2.6
